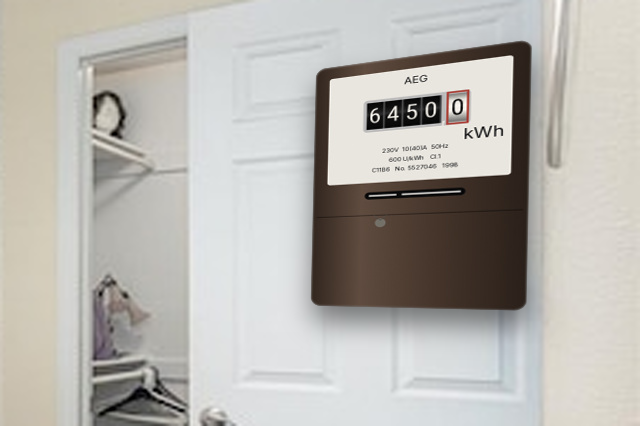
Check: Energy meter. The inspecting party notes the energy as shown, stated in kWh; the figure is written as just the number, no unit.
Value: 6450.0
